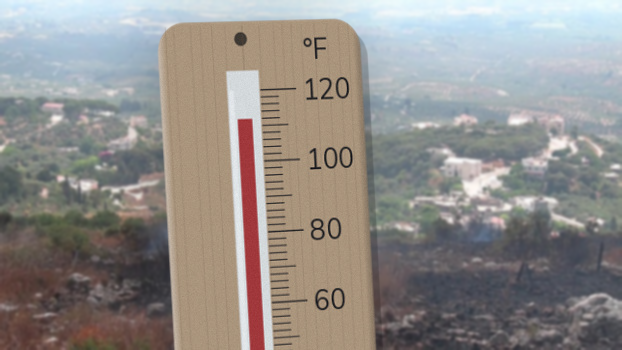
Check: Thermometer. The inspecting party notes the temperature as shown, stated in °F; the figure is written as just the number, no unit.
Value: 112
